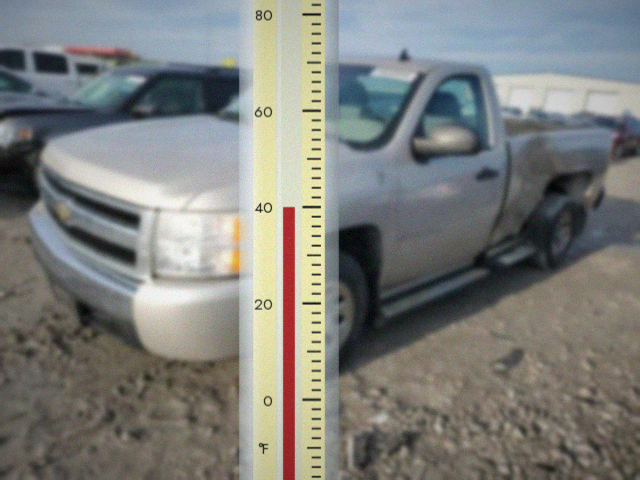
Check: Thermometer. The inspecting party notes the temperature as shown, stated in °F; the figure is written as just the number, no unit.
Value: 40
